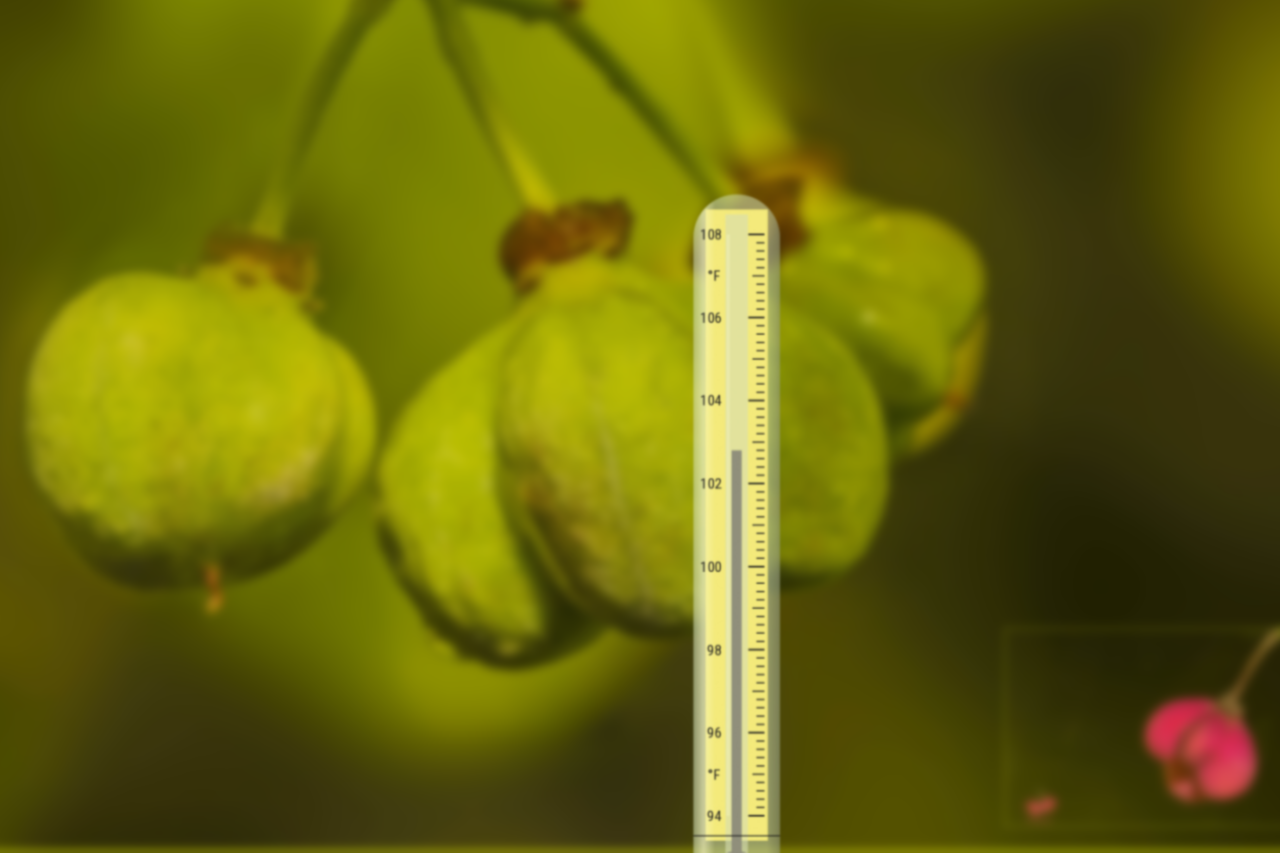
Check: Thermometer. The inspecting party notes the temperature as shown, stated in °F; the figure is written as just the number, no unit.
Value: 102.8
